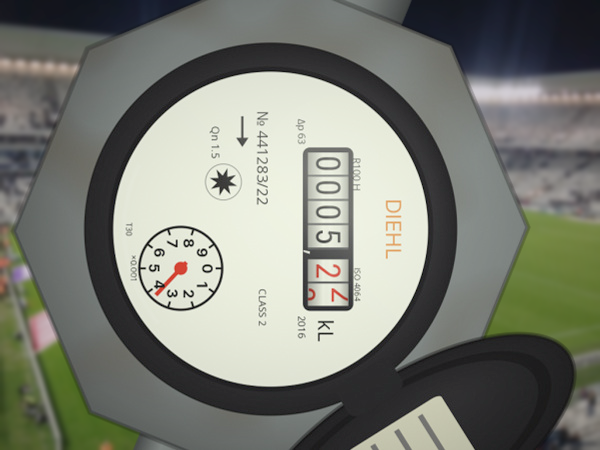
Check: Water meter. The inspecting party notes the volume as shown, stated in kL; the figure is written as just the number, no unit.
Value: 5.223
